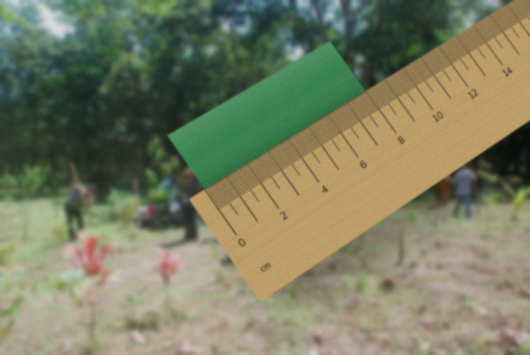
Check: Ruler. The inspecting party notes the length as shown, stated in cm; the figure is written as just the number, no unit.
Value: 8
